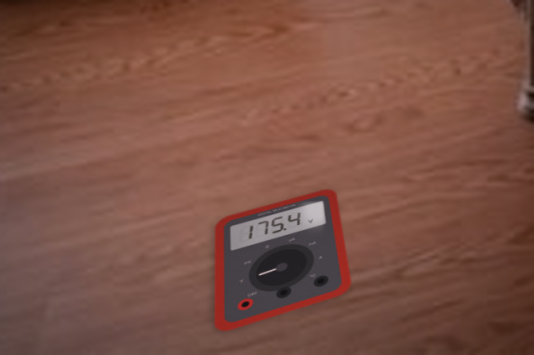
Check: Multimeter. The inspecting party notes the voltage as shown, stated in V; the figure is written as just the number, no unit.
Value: 175.4
